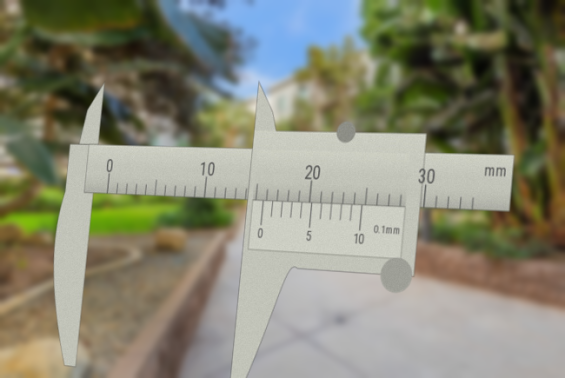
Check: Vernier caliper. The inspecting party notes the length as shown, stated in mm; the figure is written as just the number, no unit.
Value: 15.7
